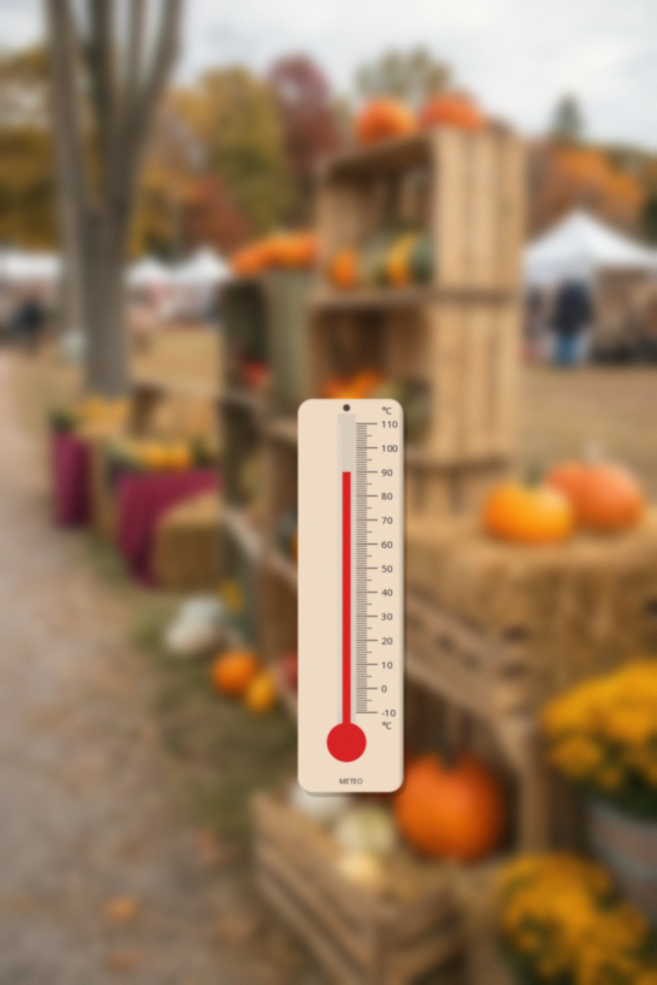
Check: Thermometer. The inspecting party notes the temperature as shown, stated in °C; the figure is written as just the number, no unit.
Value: 90
